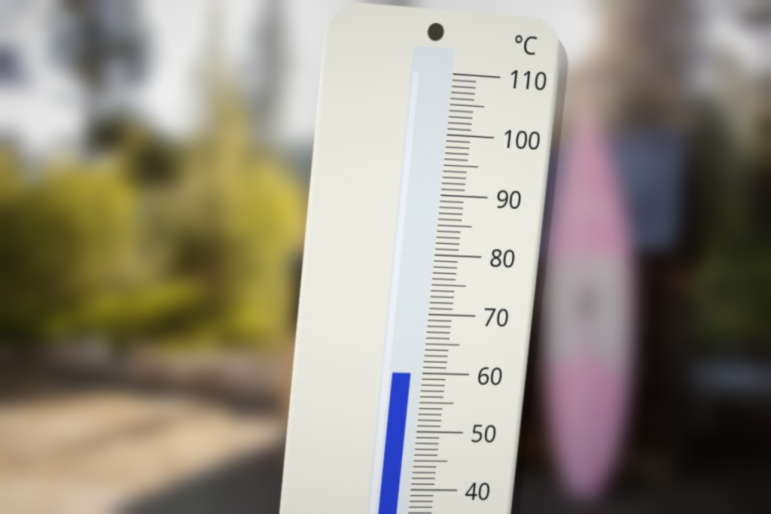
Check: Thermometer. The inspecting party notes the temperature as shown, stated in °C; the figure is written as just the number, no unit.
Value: 60
